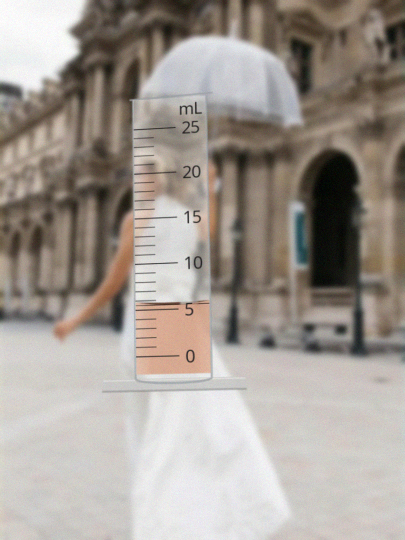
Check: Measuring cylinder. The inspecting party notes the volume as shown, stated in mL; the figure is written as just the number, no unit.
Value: 5.5
